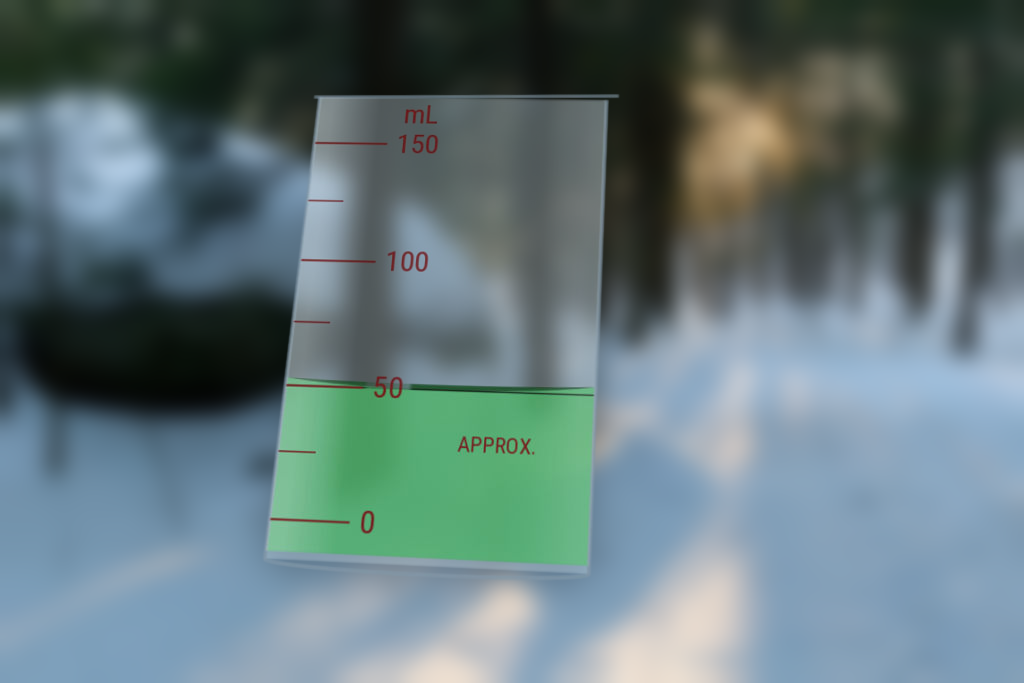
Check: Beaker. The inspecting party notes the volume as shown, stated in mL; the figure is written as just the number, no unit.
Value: 50
